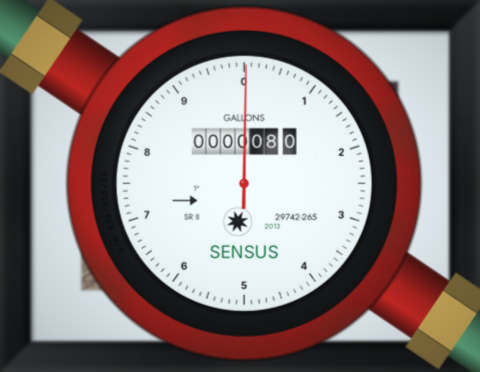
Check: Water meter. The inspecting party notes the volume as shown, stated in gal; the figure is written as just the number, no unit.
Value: 80.0
